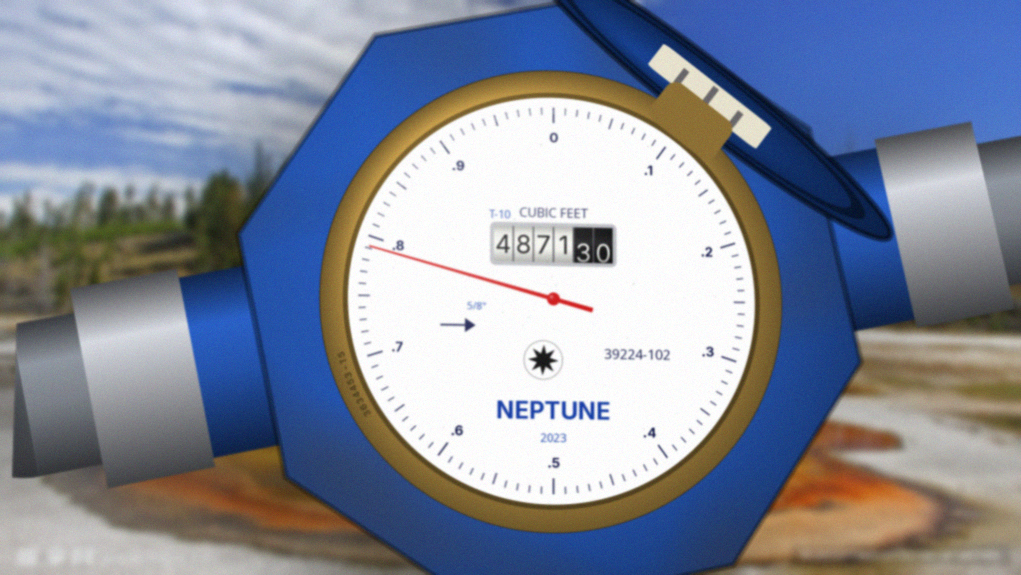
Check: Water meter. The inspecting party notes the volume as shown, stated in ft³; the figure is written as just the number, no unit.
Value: 487129.79
